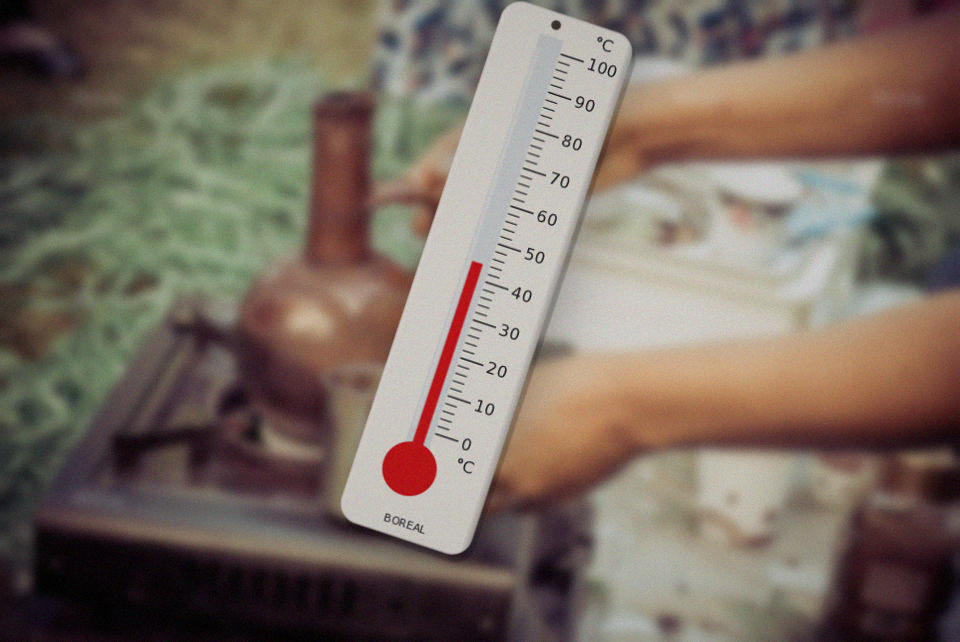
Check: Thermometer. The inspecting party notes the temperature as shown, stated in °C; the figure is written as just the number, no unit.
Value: 44
